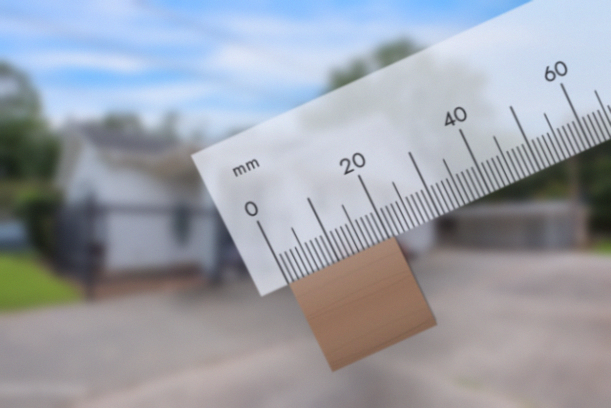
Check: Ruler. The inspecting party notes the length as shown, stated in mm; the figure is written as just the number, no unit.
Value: 21
